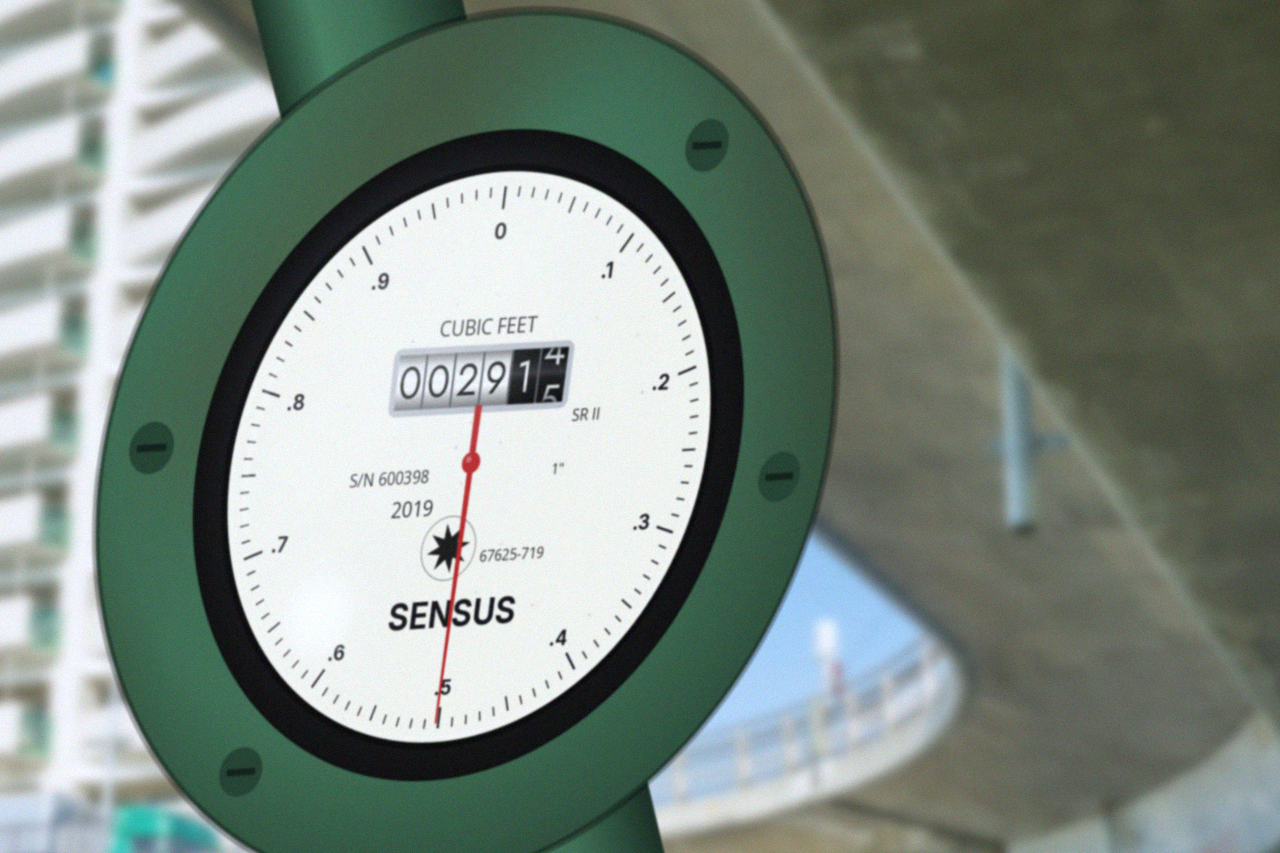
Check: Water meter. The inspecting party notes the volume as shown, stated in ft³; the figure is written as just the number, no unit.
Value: 2914.50
